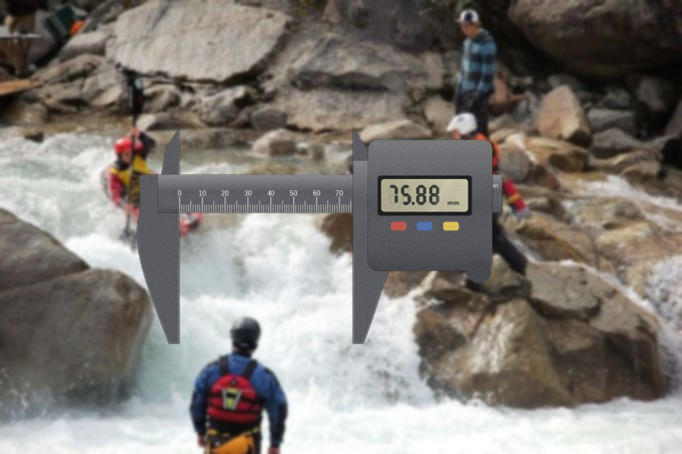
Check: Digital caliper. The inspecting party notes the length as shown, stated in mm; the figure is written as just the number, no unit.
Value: 75.88
